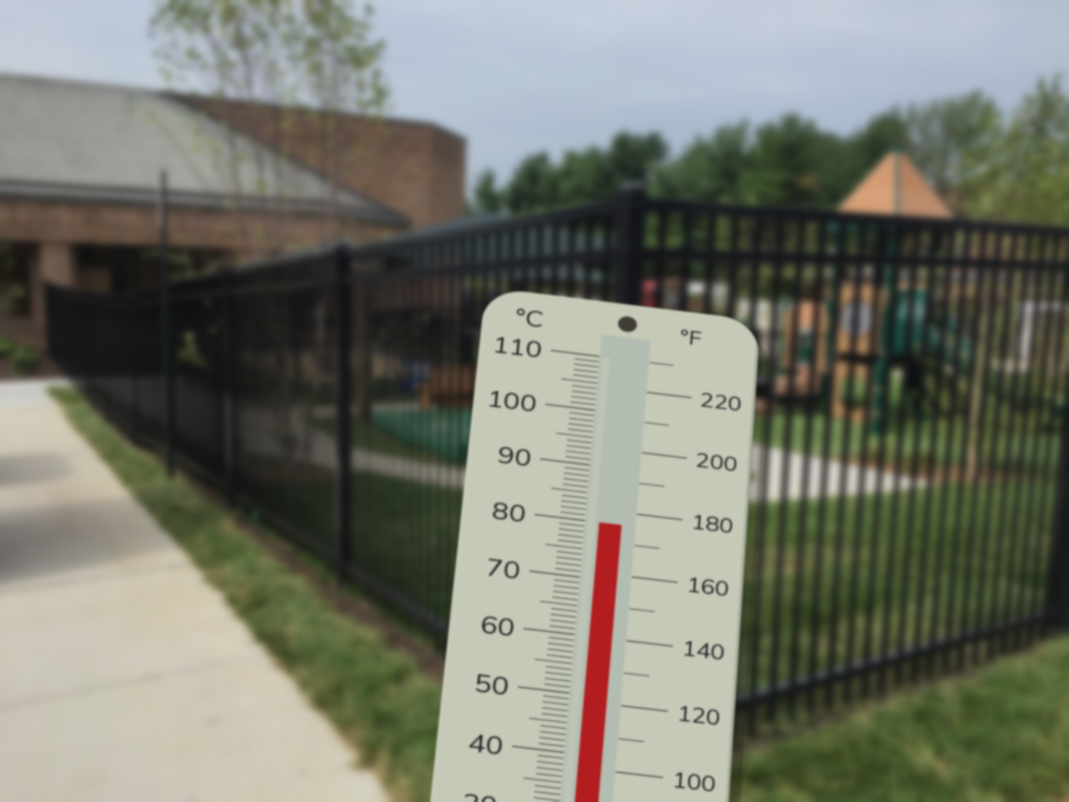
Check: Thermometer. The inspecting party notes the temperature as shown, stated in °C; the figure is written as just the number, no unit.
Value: 80
